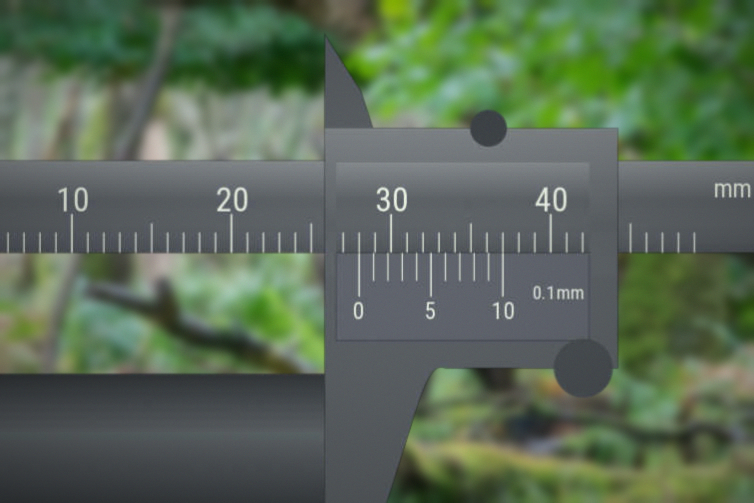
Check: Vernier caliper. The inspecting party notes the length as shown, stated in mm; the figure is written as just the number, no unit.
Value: 28.0
